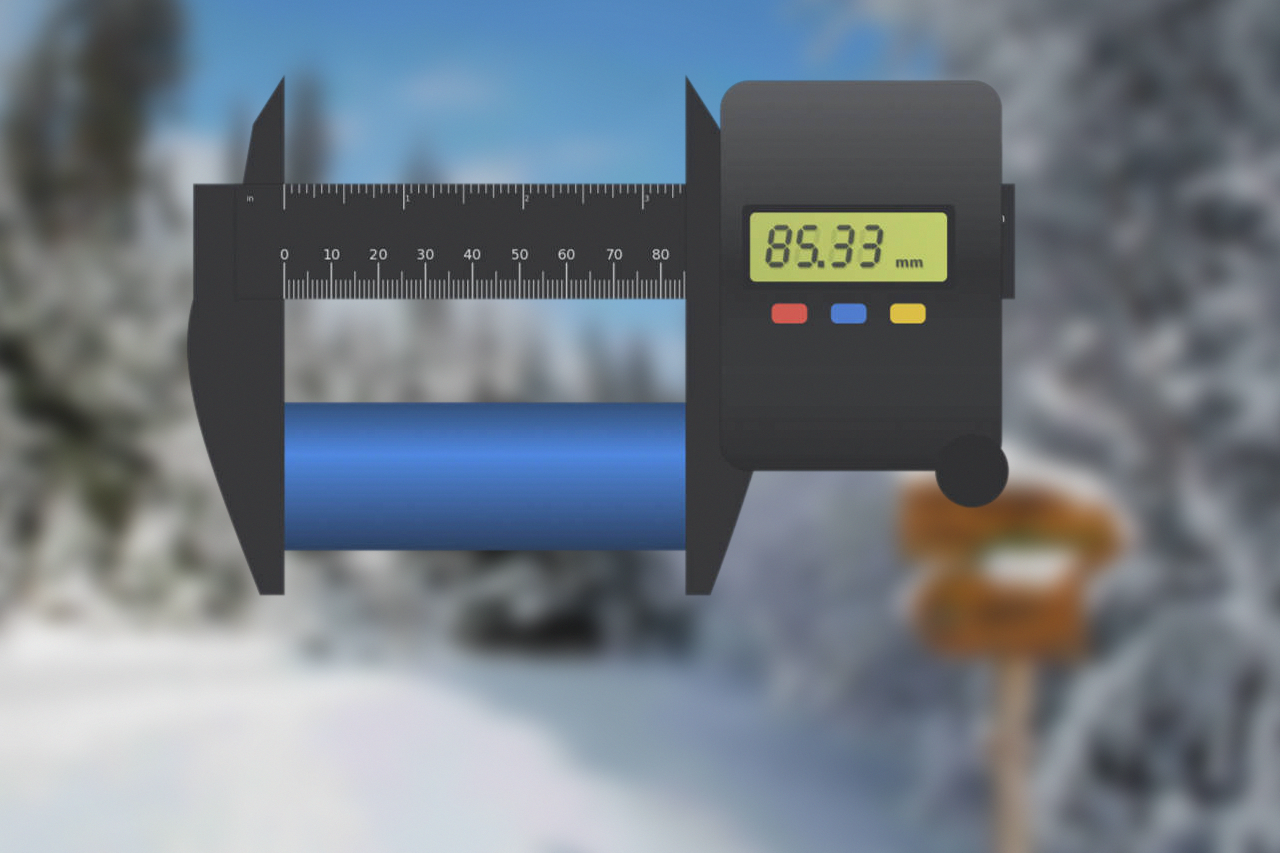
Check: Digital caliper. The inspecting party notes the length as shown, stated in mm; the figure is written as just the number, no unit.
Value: 85.33
